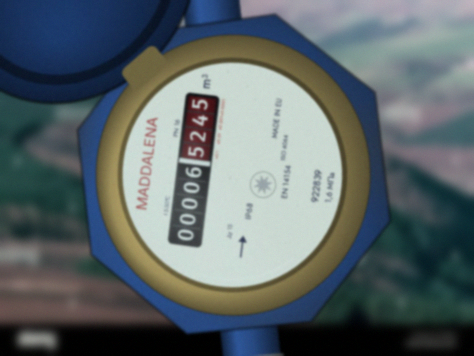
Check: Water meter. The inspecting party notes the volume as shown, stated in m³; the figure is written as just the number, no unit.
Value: 6.5245
